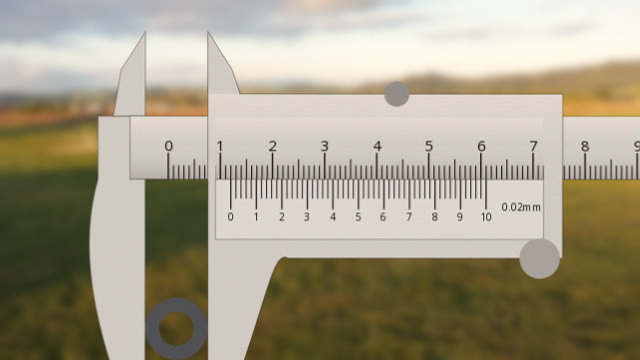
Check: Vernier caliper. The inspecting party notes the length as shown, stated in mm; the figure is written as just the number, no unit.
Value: 12.0
